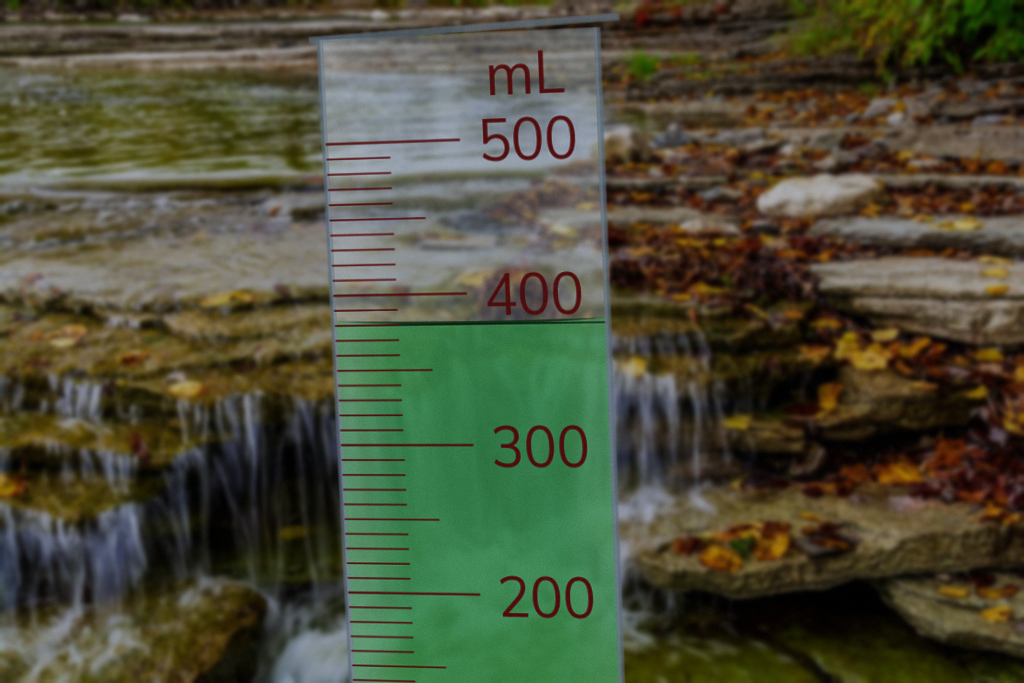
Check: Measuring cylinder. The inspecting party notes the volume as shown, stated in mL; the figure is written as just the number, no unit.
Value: 380
